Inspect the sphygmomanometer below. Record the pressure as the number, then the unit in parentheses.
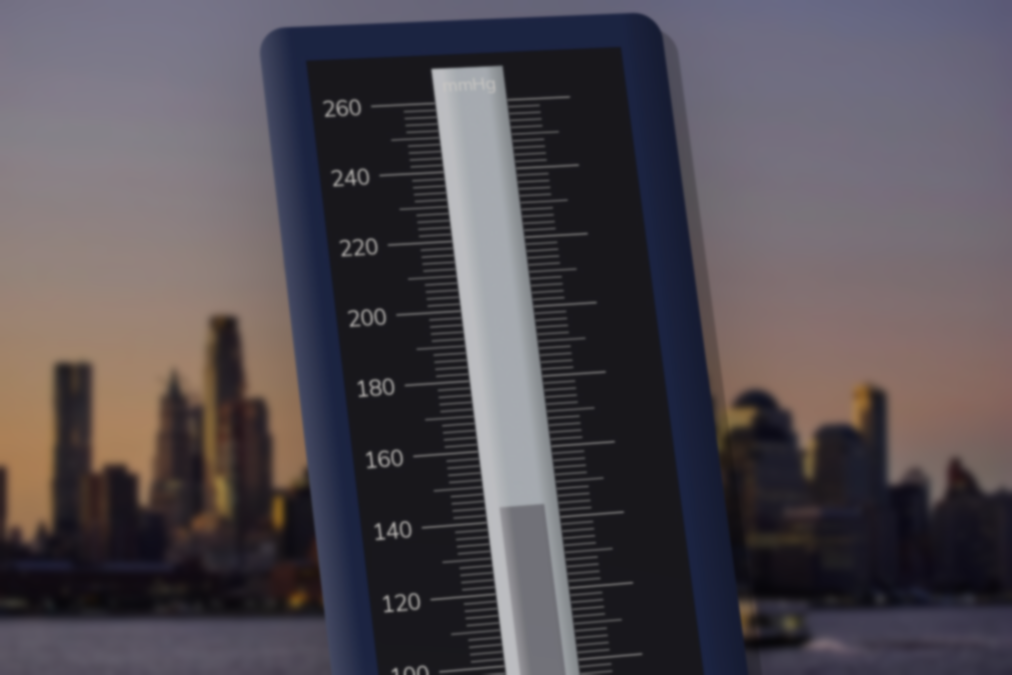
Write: 144 (mmHg)
